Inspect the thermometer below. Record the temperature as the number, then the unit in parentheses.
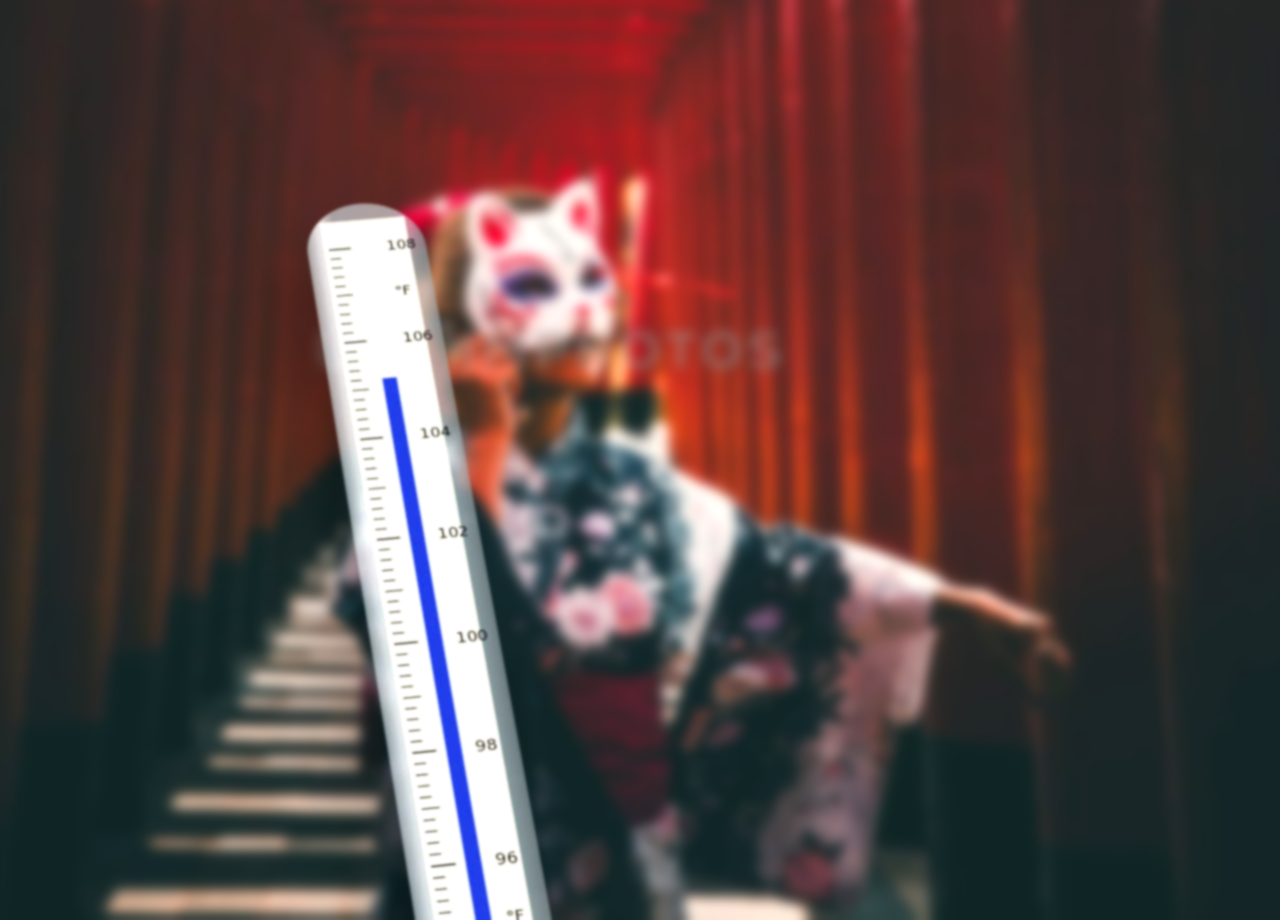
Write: 105.2 (°F)
